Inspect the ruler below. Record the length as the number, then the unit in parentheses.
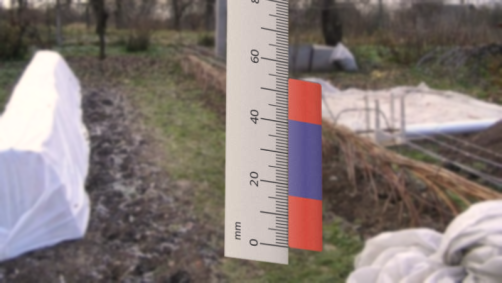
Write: 55 (mm)
